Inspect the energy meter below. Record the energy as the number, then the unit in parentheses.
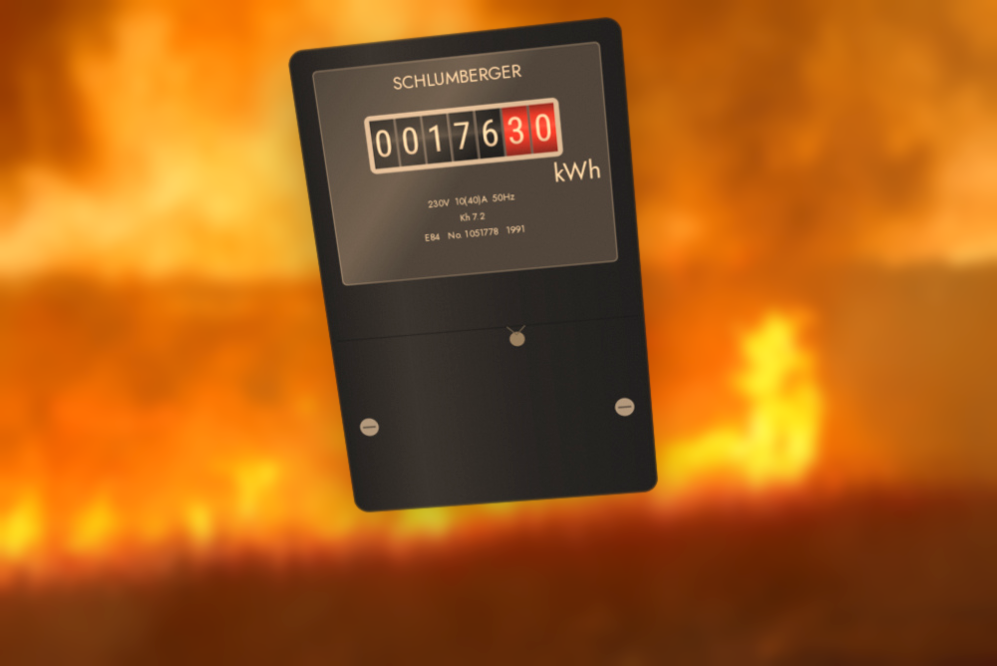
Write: 176.30 (kWh)
